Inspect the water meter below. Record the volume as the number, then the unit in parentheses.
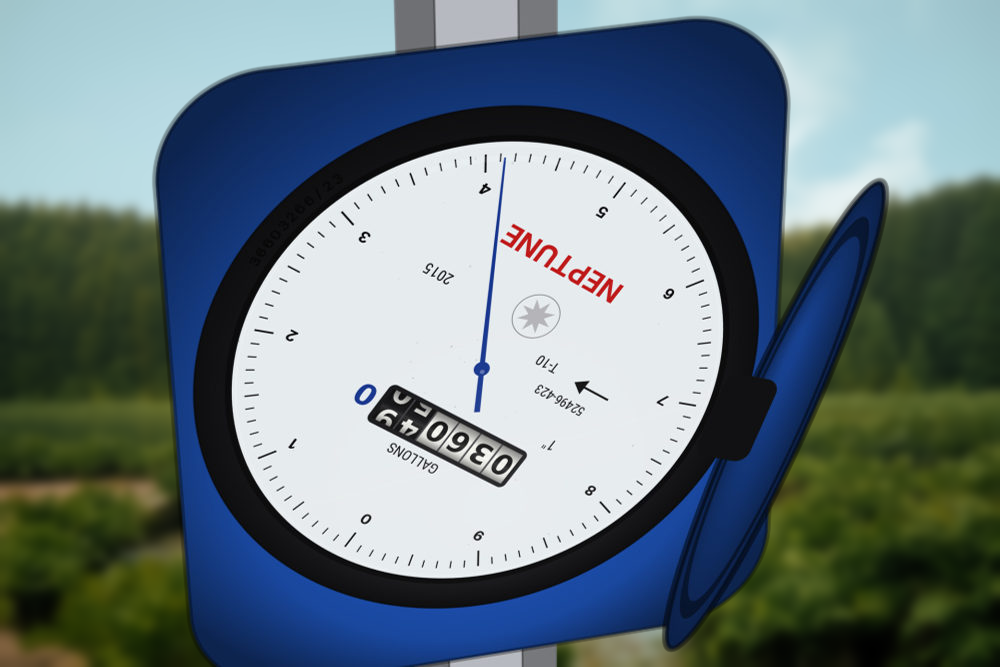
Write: 360494.1 (gal)
